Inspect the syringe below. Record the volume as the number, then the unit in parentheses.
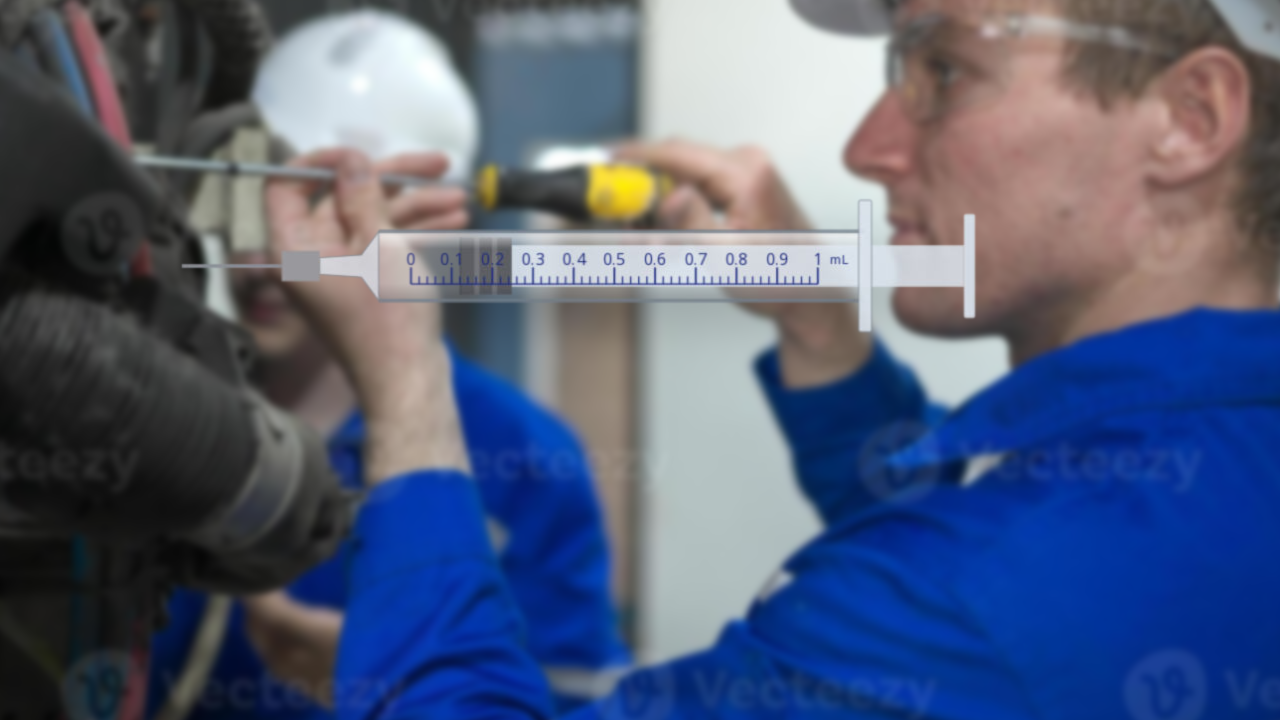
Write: 0.12 (mL)
